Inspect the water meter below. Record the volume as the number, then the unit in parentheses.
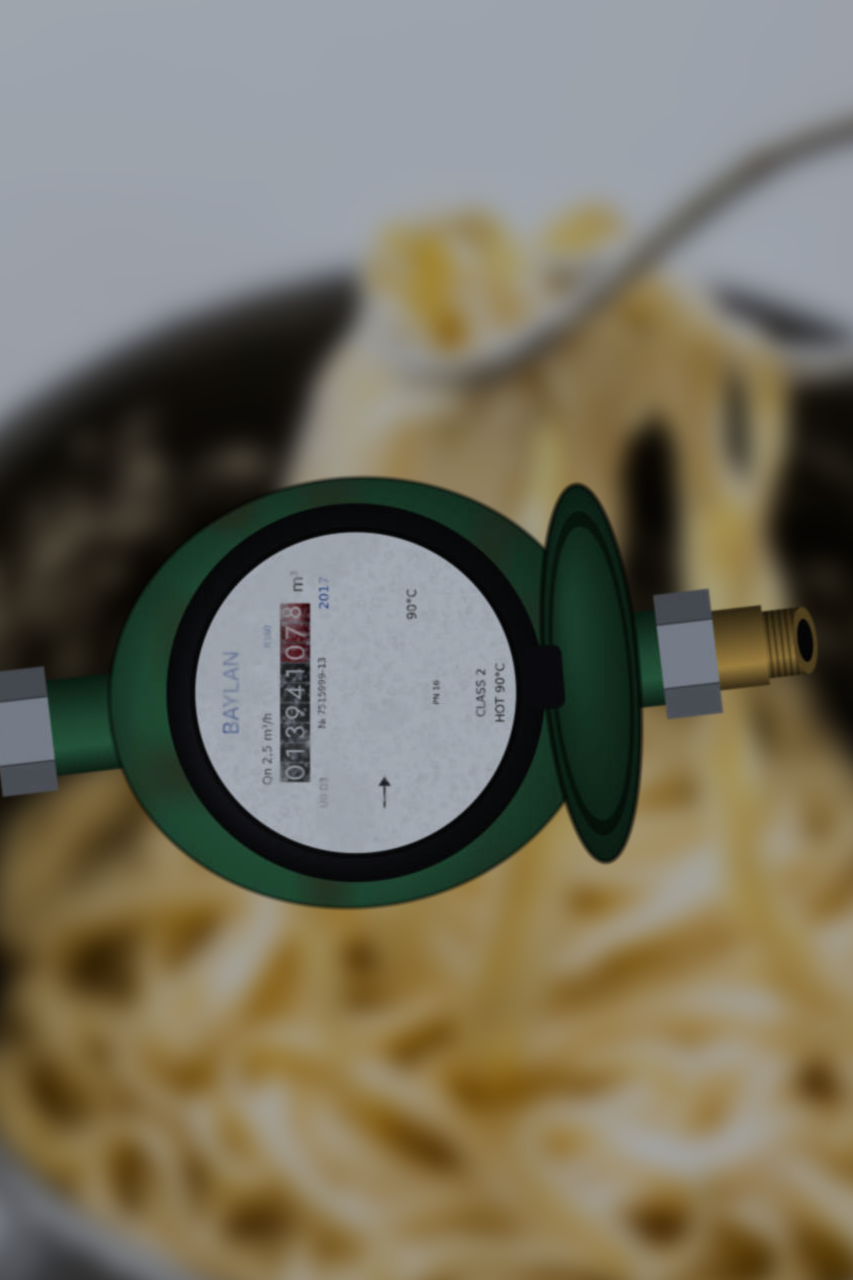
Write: 13941.078 (m³)
